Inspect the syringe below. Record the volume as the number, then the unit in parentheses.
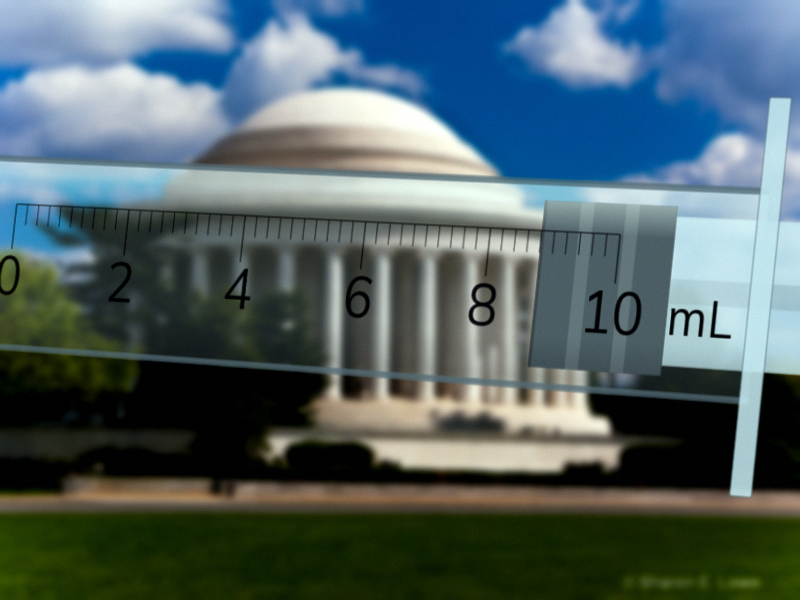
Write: 8.8 (mL)
